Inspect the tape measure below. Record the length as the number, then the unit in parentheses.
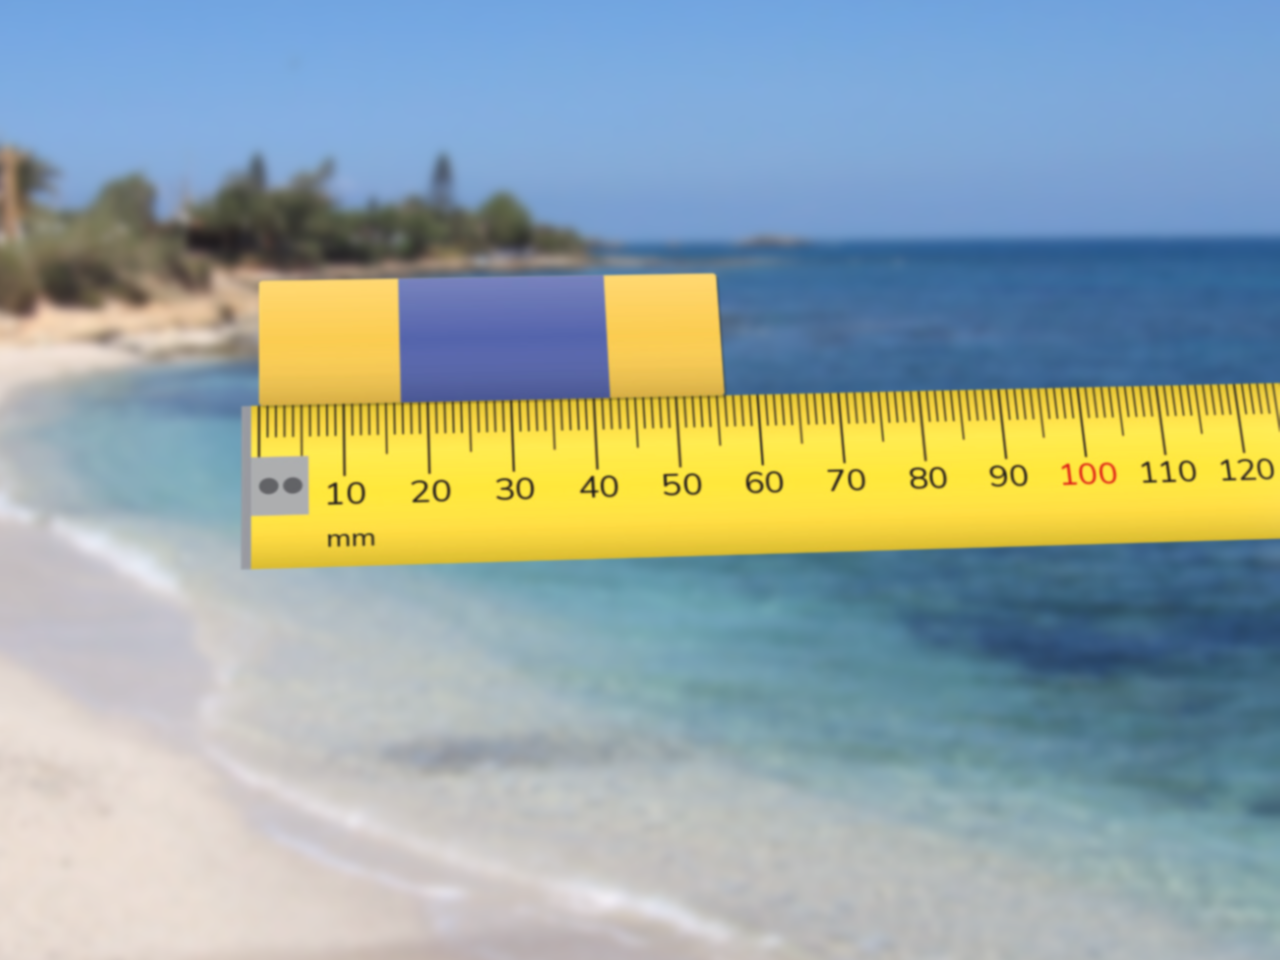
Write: 56 (mm)
